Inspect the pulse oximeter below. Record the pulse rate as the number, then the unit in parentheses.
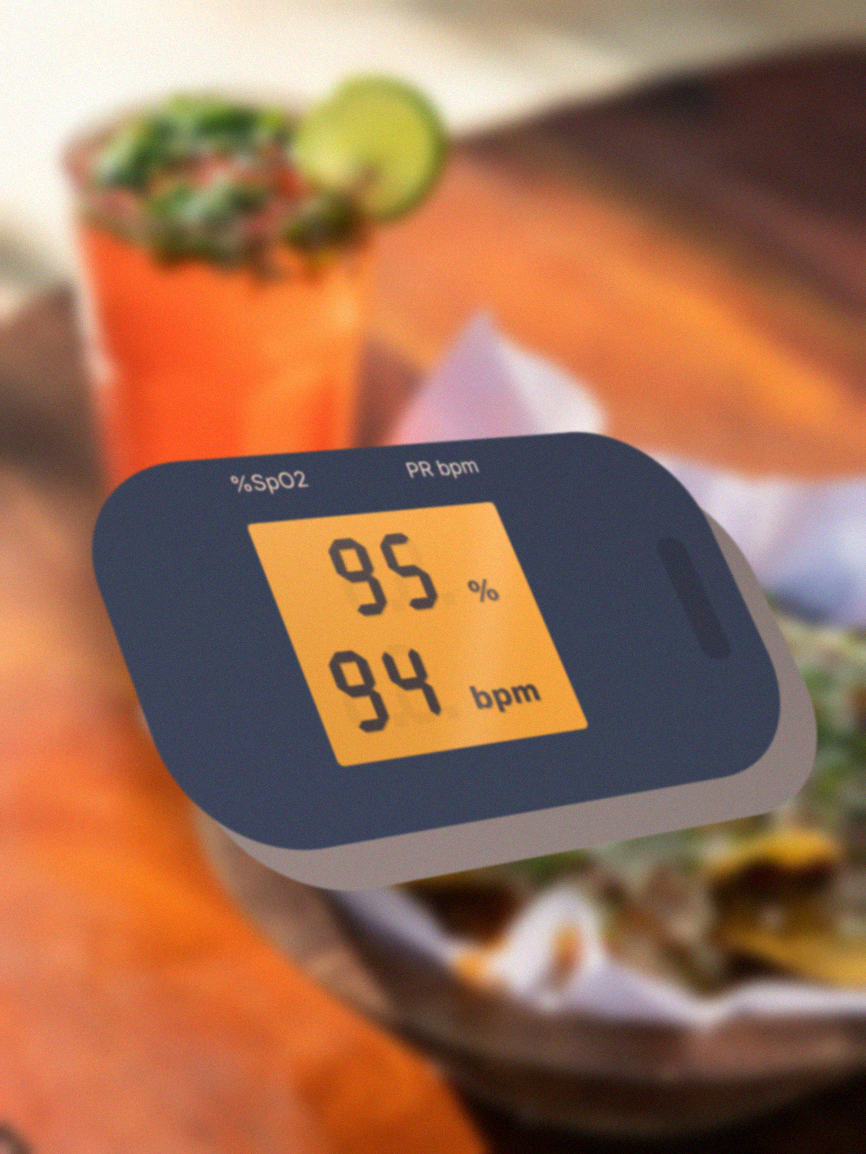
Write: 94 (bpm)
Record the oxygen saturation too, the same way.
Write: 95 (%)
